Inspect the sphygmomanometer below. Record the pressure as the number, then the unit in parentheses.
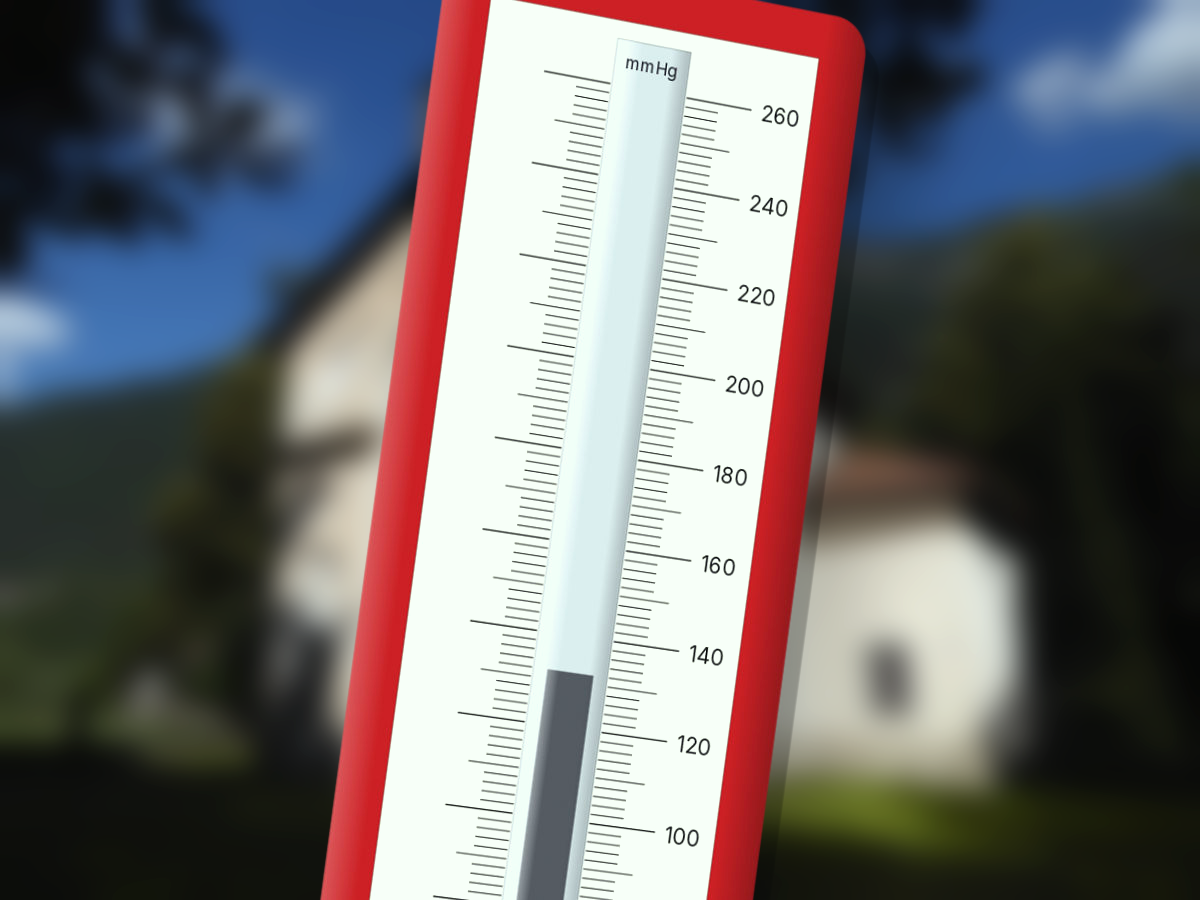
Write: 132 (mmHg)
